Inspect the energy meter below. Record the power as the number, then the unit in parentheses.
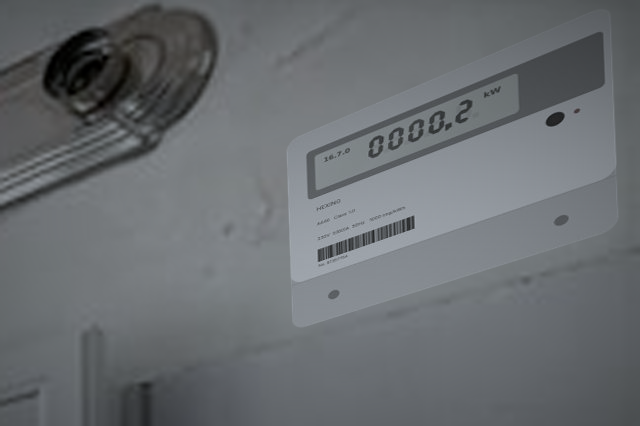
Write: 0.2 (kW)
